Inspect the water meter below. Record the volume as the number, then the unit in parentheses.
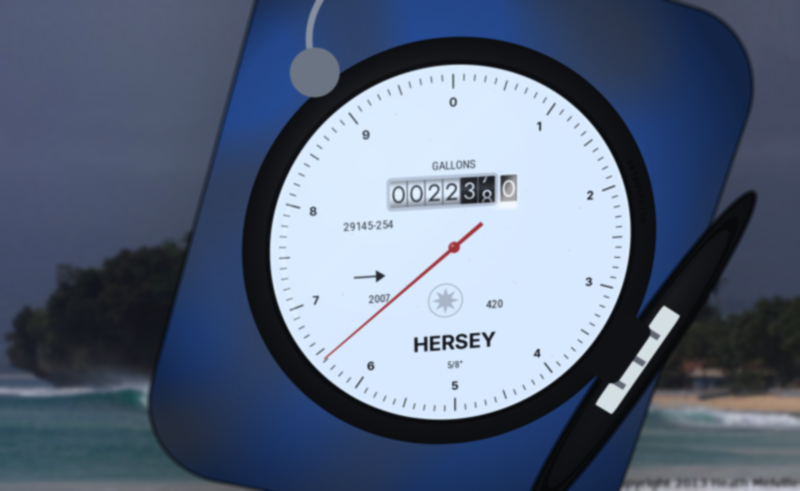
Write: 22376.4 (gal)
